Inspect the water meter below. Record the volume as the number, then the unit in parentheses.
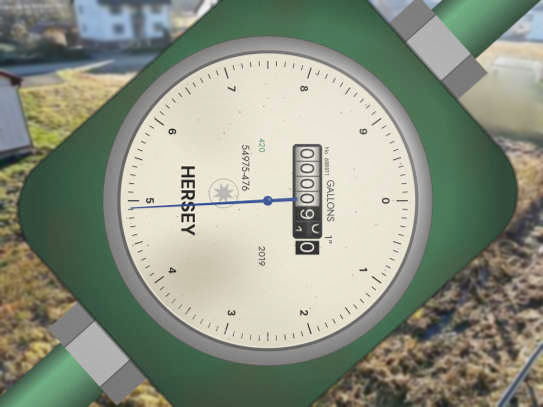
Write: 904.9 (gal)
